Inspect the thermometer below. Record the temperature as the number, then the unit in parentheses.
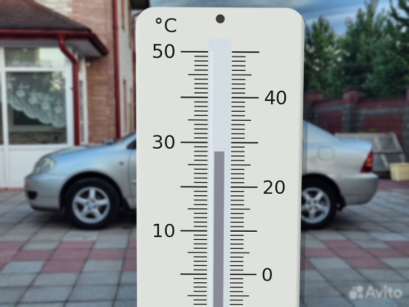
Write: 28 (°C)
